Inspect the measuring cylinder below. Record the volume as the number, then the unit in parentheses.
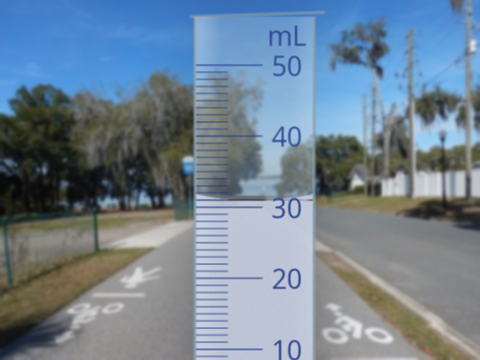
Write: 31 (mL)
